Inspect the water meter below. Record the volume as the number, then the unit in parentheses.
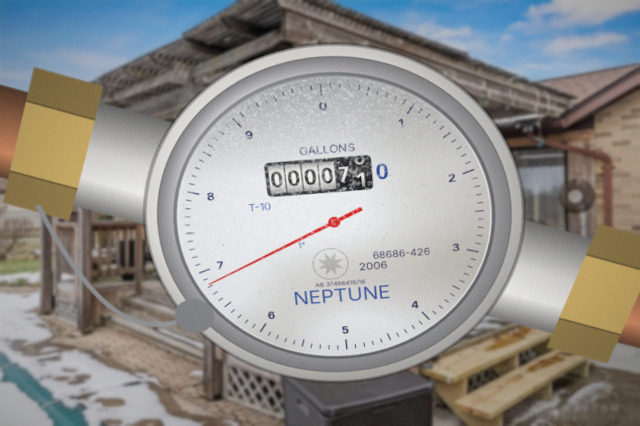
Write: 706.8 (gal)
